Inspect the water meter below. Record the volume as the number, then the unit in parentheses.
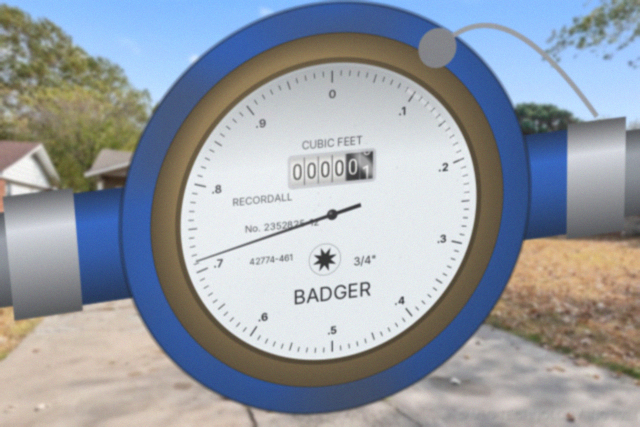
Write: 0.71 (ft³)
